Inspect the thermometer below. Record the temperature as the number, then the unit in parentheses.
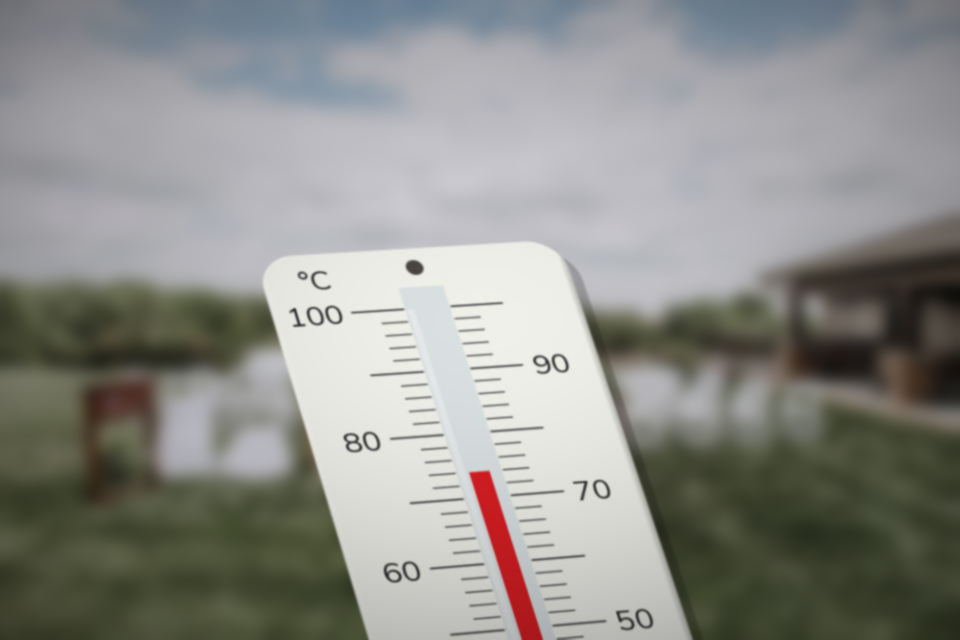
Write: 74 (°C)
